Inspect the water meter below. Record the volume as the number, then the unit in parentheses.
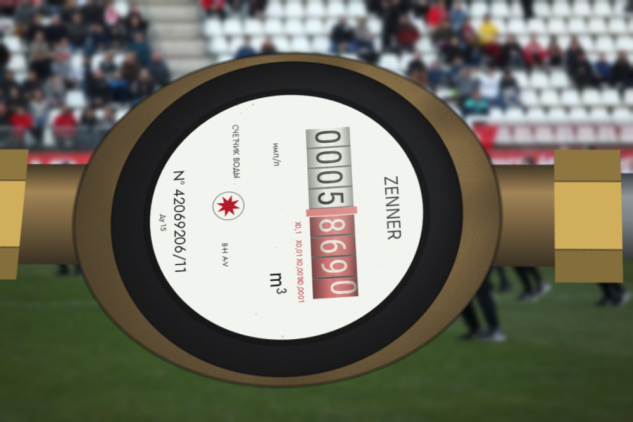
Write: 5.8690 (m³)
